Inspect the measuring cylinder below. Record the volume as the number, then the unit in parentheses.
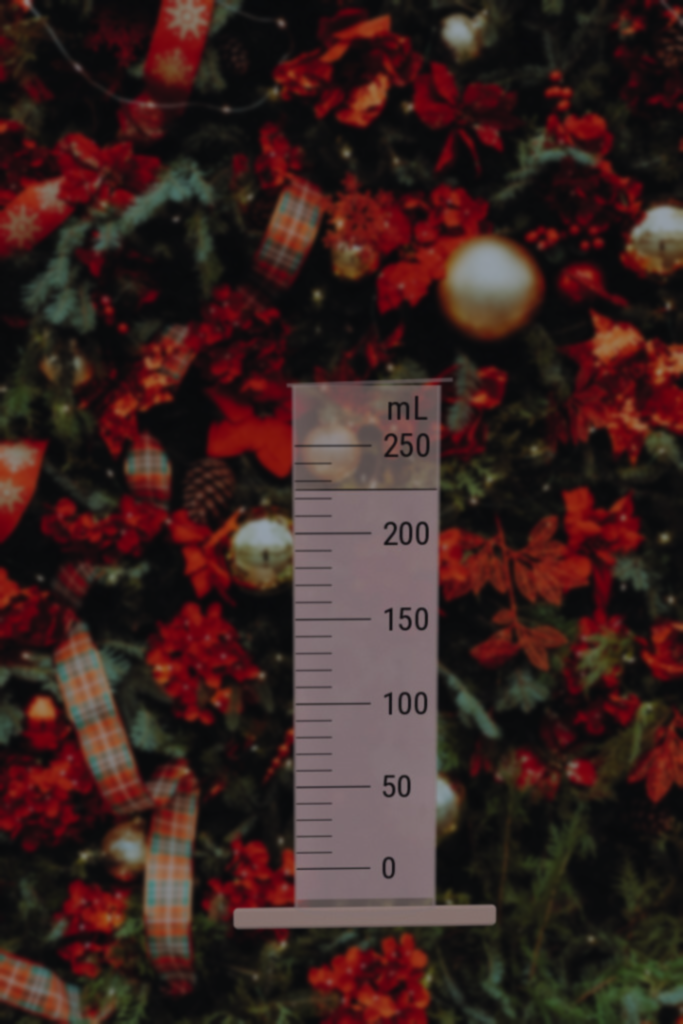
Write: 225 (mL)
